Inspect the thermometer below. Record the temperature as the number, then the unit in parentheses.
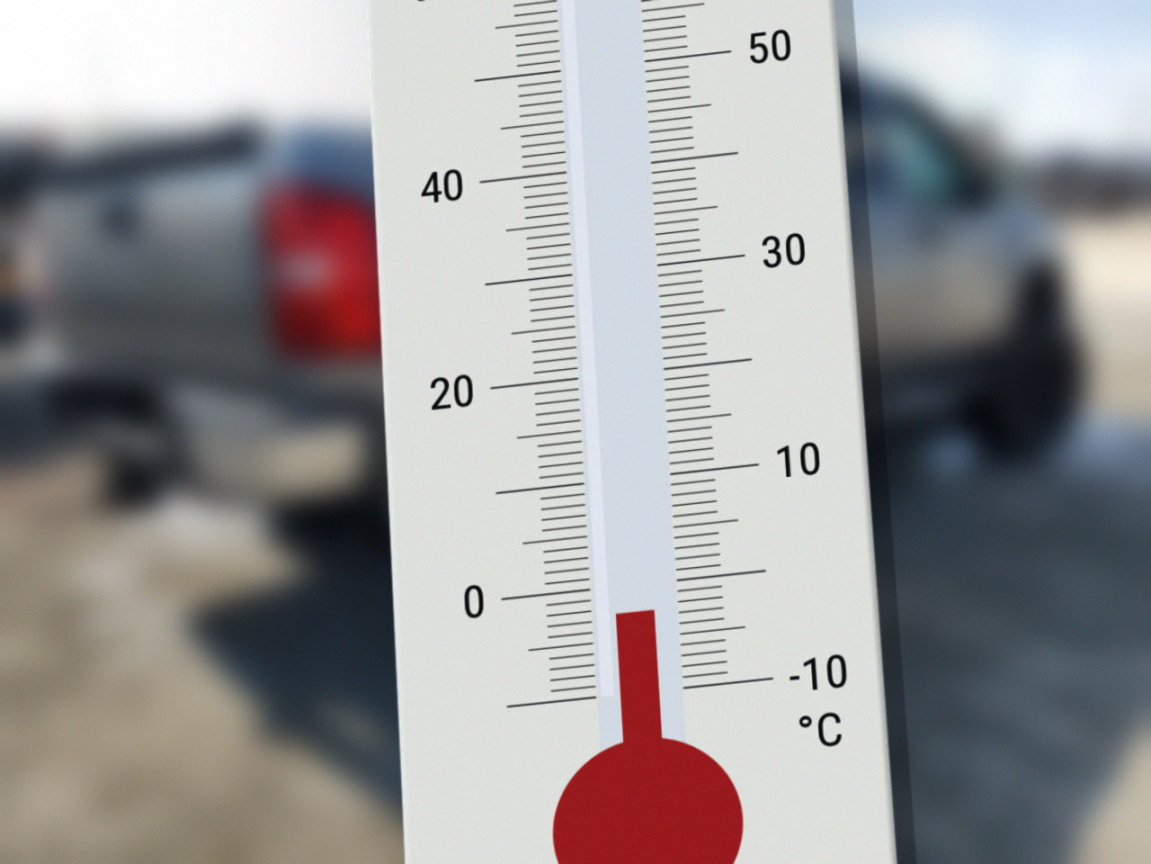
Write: -2.5 (°C)
